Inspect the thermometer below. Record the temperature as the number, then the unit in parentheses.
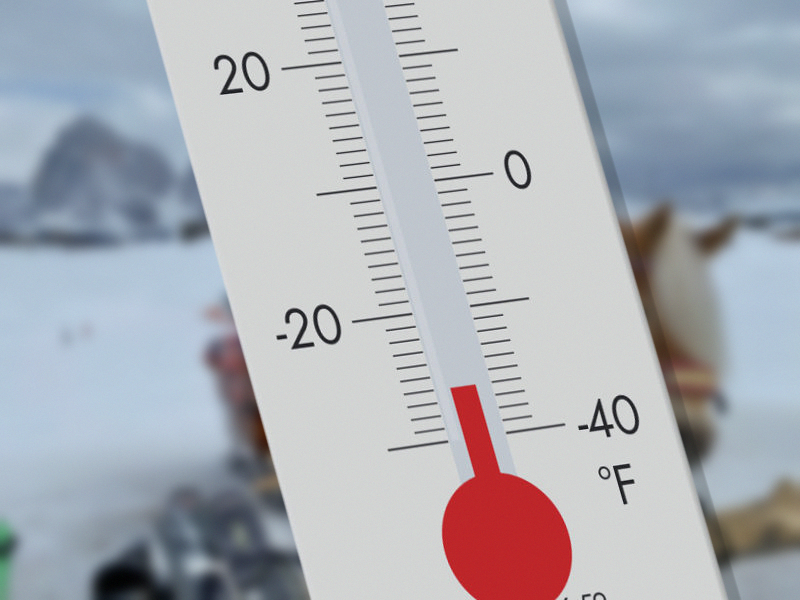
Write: -32 (°F)
